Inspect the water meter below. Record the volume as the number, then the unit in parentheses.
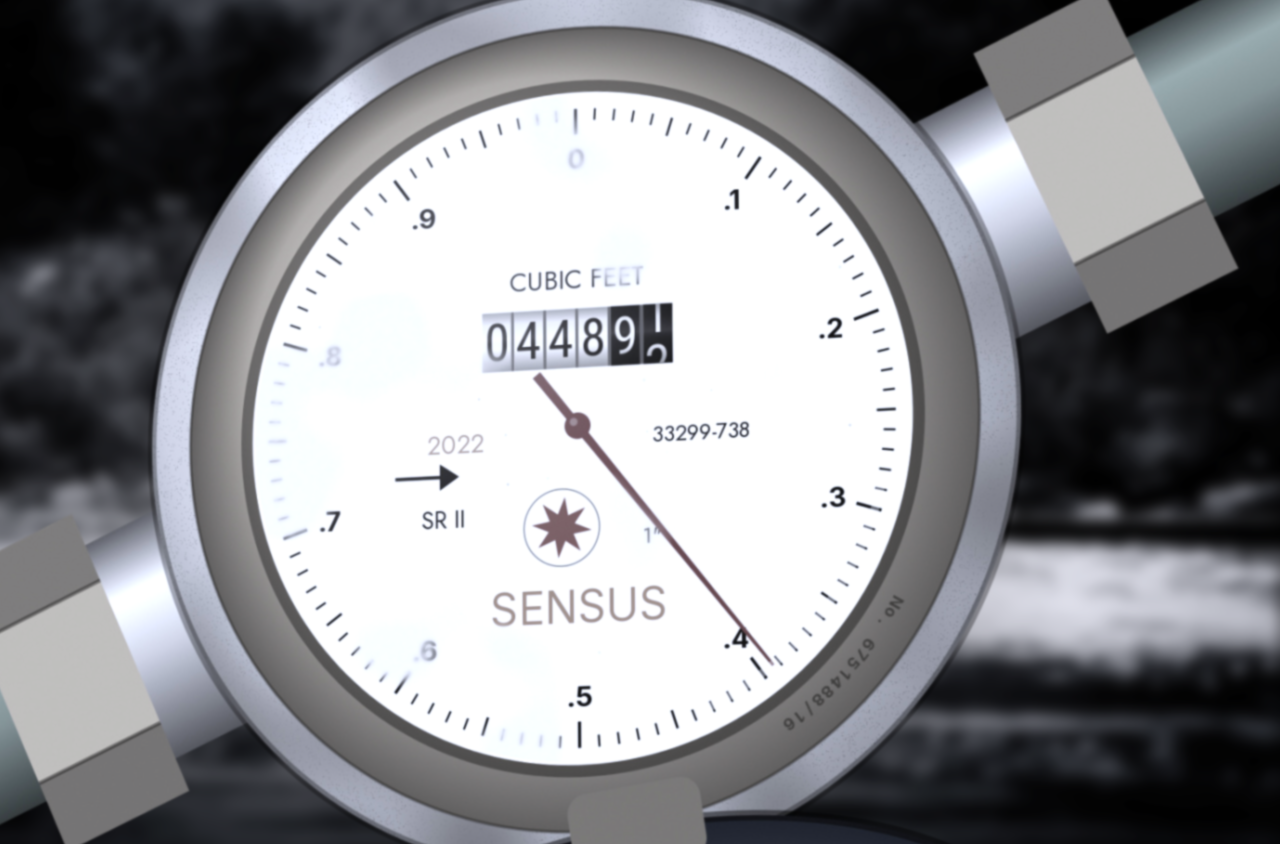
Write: 44891.39 (ft³)
